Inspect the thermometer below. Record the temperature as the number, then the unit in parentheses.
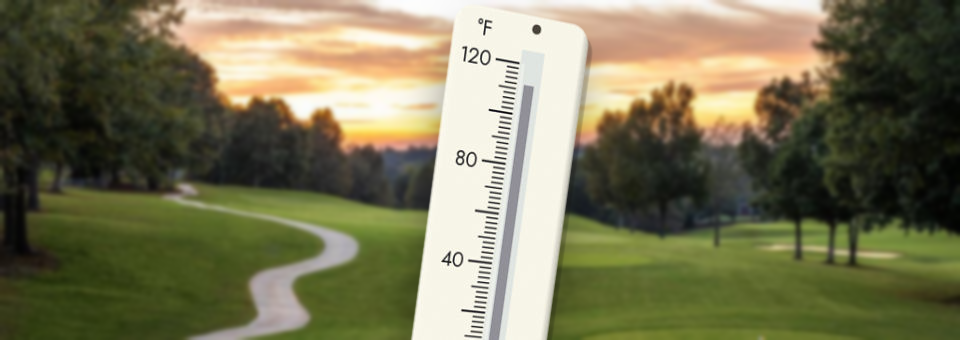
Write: 112 (°F)
